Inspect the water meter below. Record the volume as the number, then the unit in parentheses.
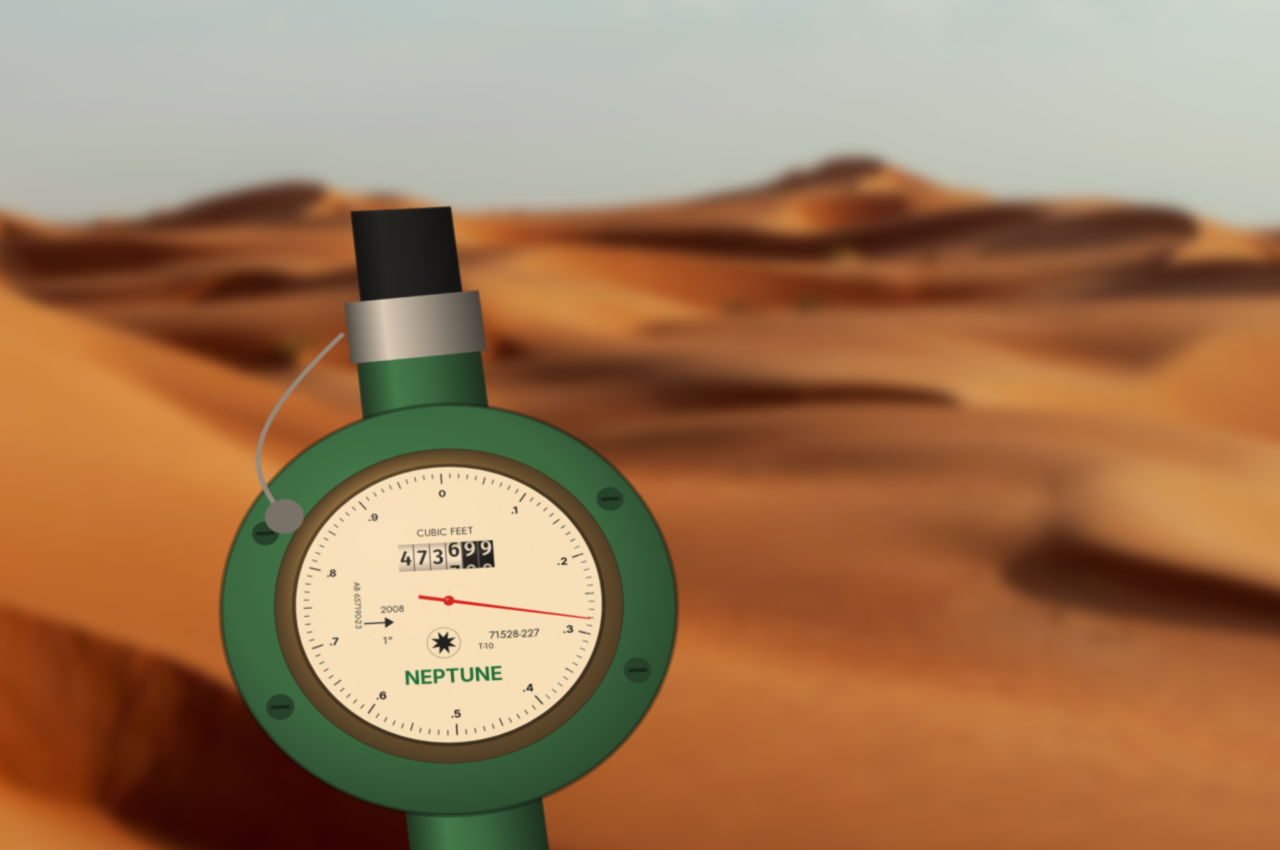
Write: 473699.28 (ft³)
